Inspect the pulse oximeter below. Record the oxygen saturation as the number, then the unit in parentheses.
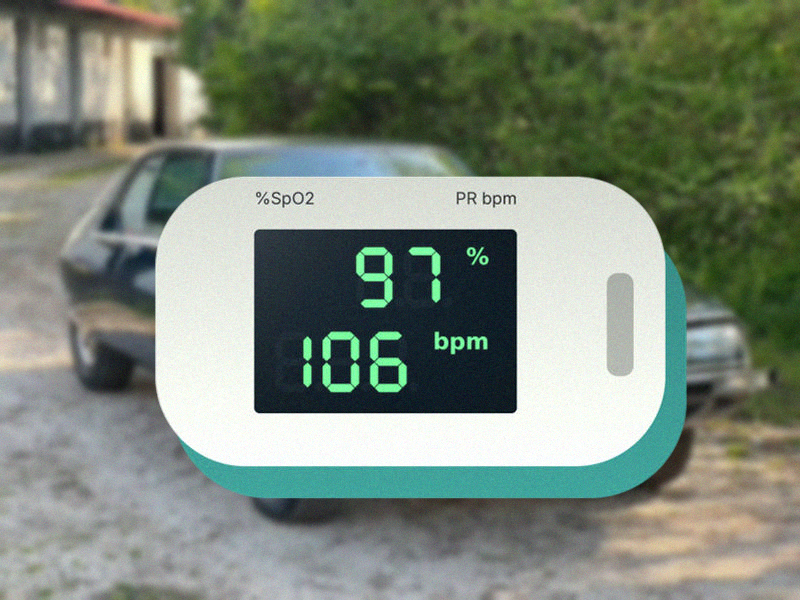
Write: 97 (%)
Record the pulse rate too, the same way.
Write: 106 (bpm)
